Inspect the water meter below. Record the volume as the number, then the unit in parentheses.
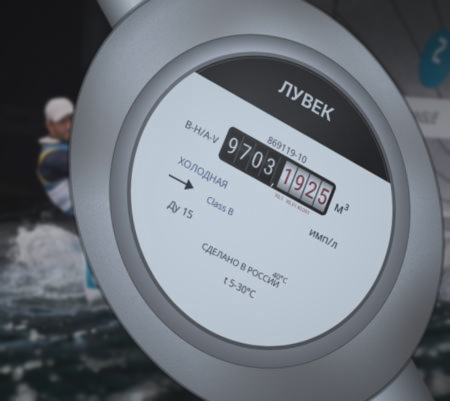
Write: 9703.1925 (m³)
